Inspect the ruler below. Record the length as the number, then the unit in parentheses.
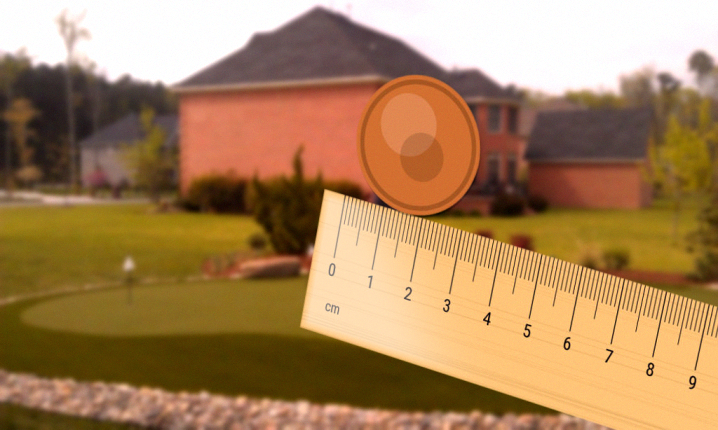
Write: 3.1 (cm)
